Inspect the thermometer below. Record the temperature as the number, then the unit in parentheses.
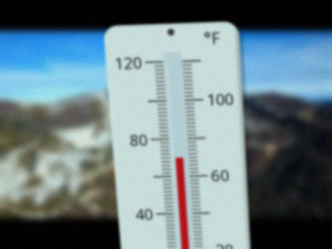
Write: 70 (°F)
